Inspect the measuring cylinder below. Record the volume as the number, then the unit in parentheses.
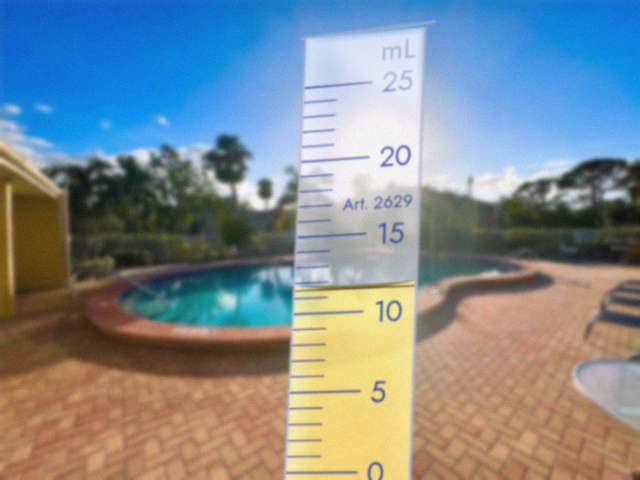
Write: 11.5 (mL)
